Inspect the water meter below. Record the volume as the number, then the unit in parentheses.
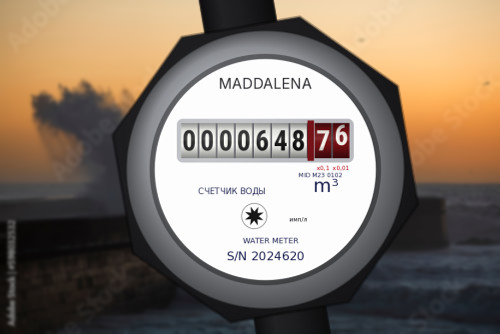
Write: 648.76 (m³)
